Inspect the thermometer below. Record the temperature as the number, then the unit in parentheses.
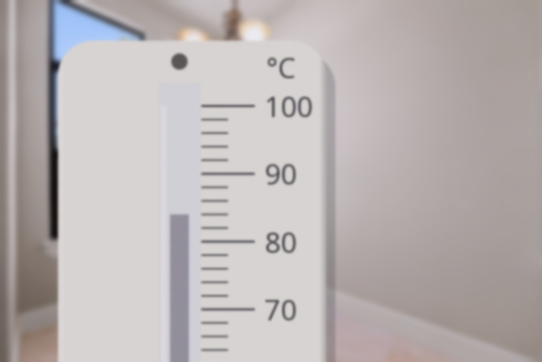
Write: 84 (°C)
